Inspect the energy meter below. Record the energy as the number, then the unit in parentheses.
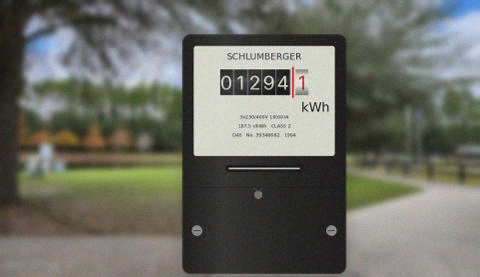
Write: 1294.1 (kWh)
